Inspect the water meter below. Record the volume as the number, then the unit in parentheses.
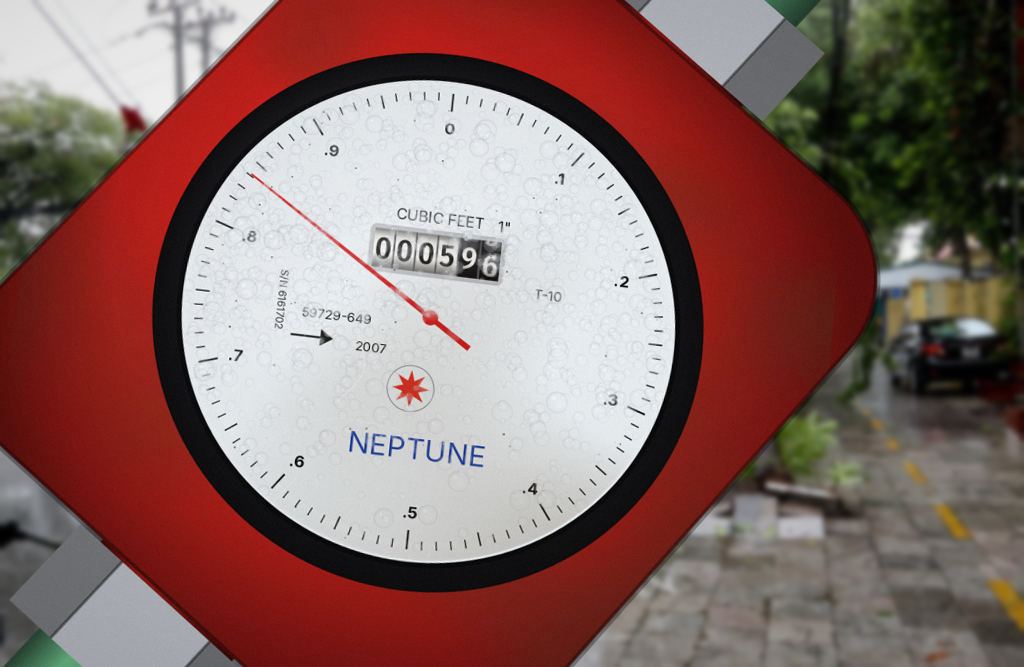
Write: 595.84 (ft³)
